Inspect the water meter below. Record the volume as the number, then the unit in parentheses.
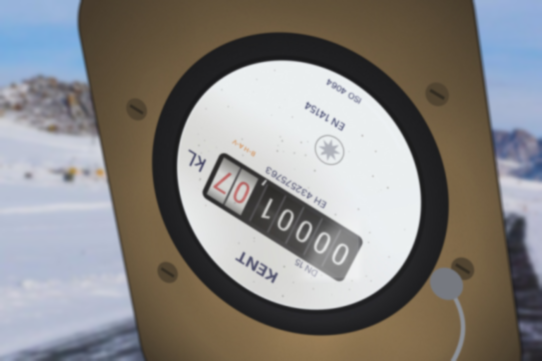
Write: 1.07 (kL)
